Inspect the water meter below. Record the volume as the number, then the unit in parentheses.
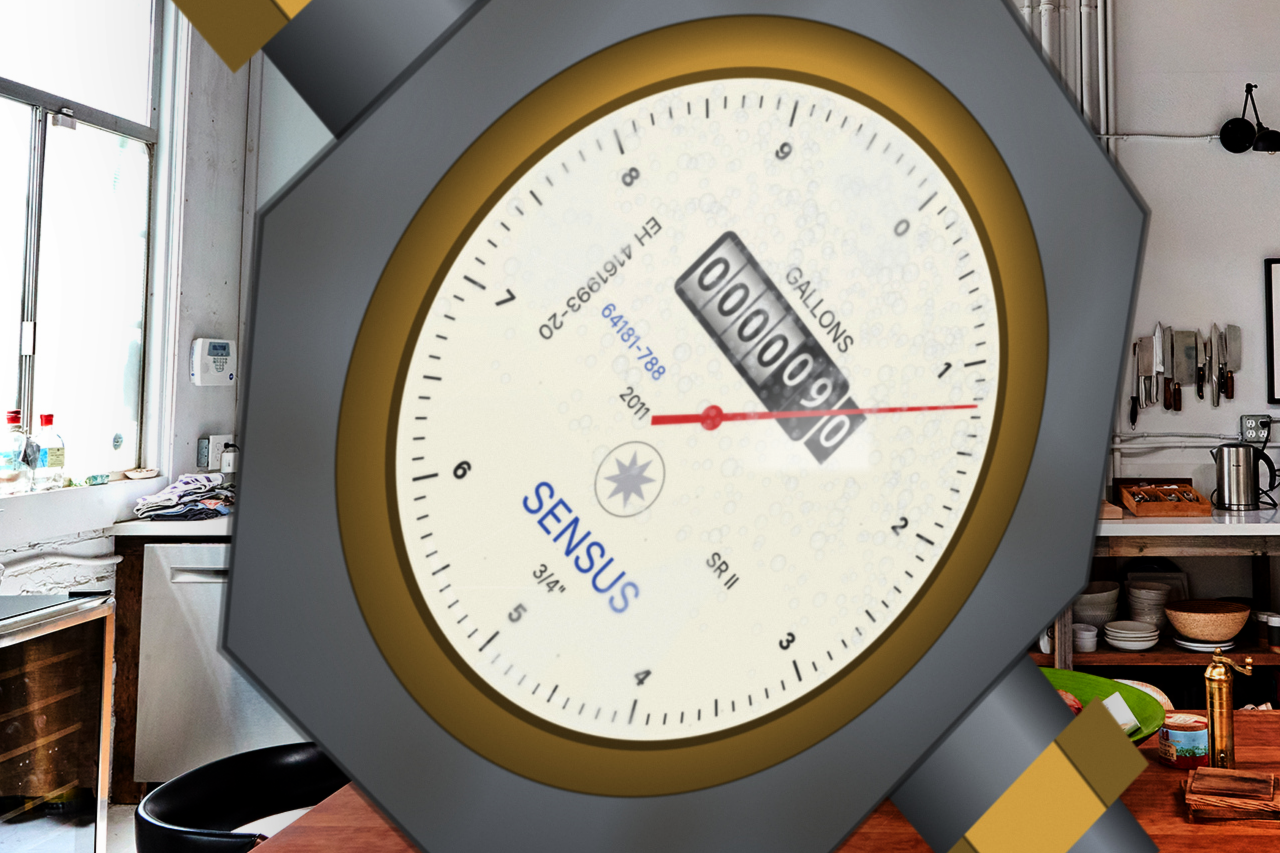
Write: 91.2 (gal)
